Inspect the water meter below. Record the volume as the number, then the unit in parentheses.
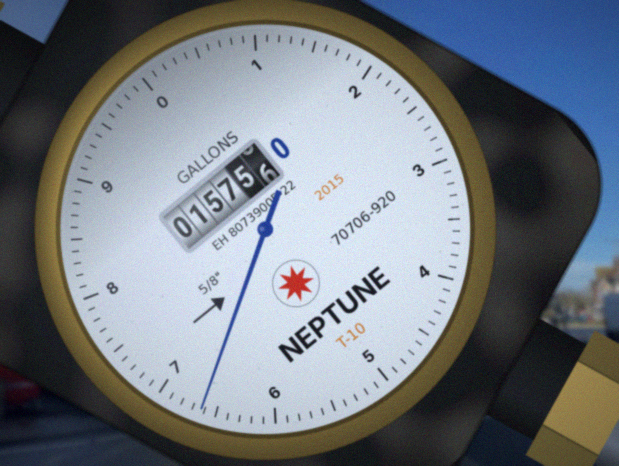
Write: 157556.6 (gal)
